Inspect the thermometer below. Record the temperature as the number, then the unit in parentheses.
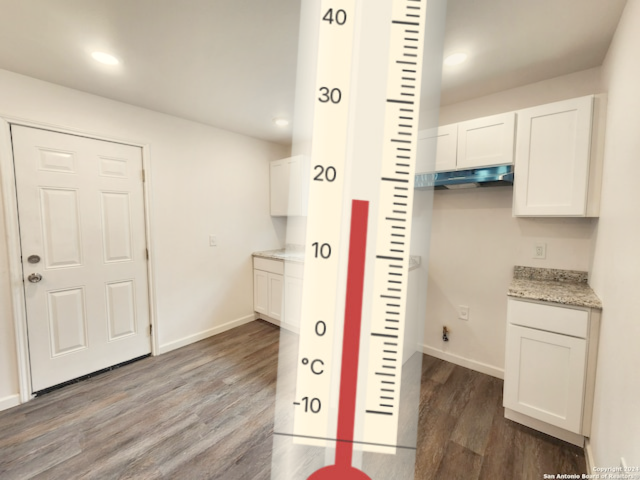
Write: 17 (°C)
